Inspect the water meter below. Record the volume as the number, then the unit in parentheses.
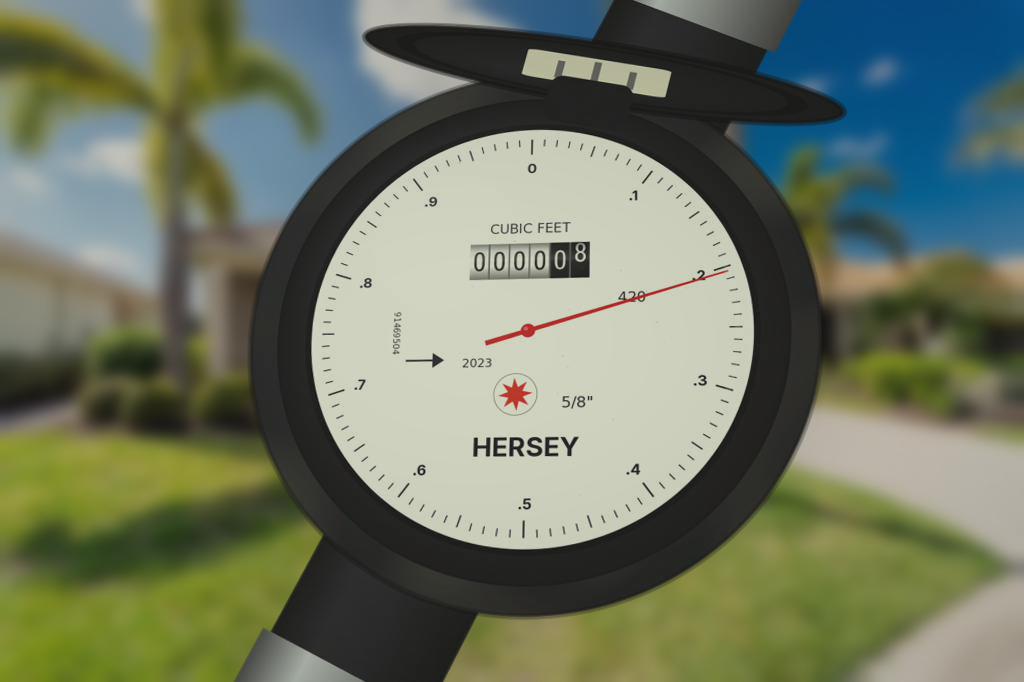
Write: 8.20 (ft³)
